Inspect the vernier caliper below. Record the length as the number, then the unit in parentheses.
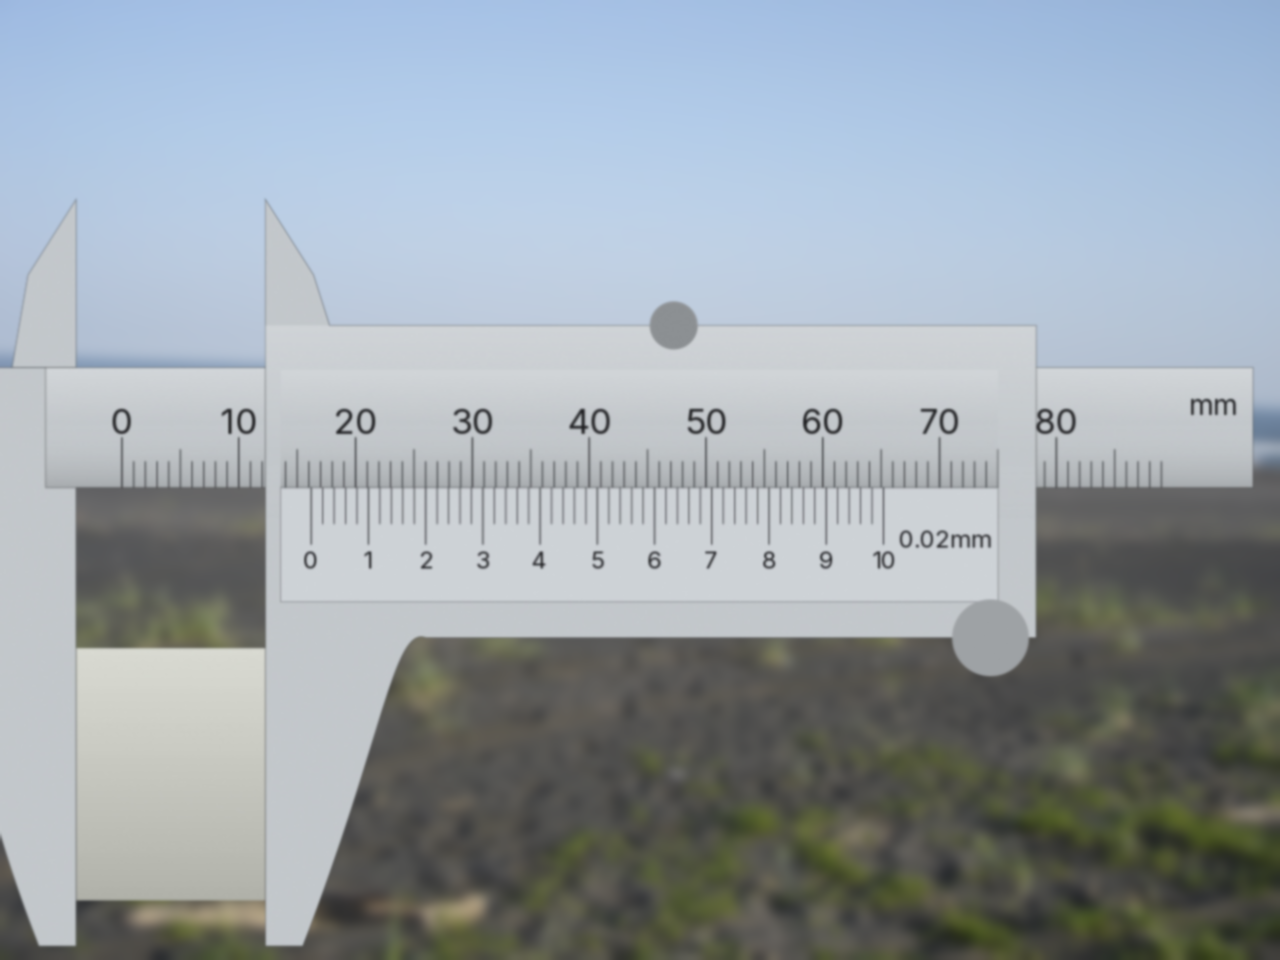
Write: 16.2 (mm)
